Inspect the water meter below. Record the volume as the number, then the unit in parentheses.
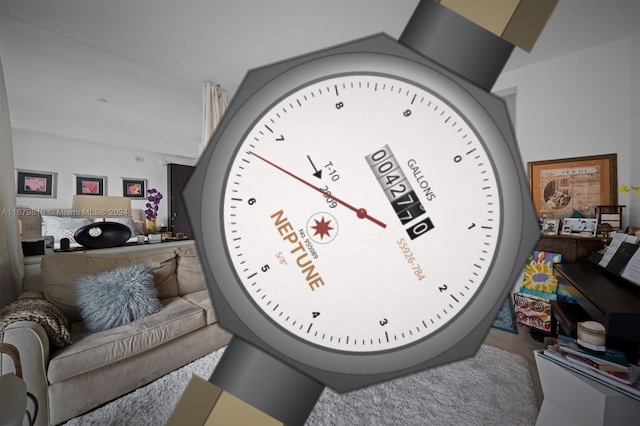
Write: 42766.6 (gal)
